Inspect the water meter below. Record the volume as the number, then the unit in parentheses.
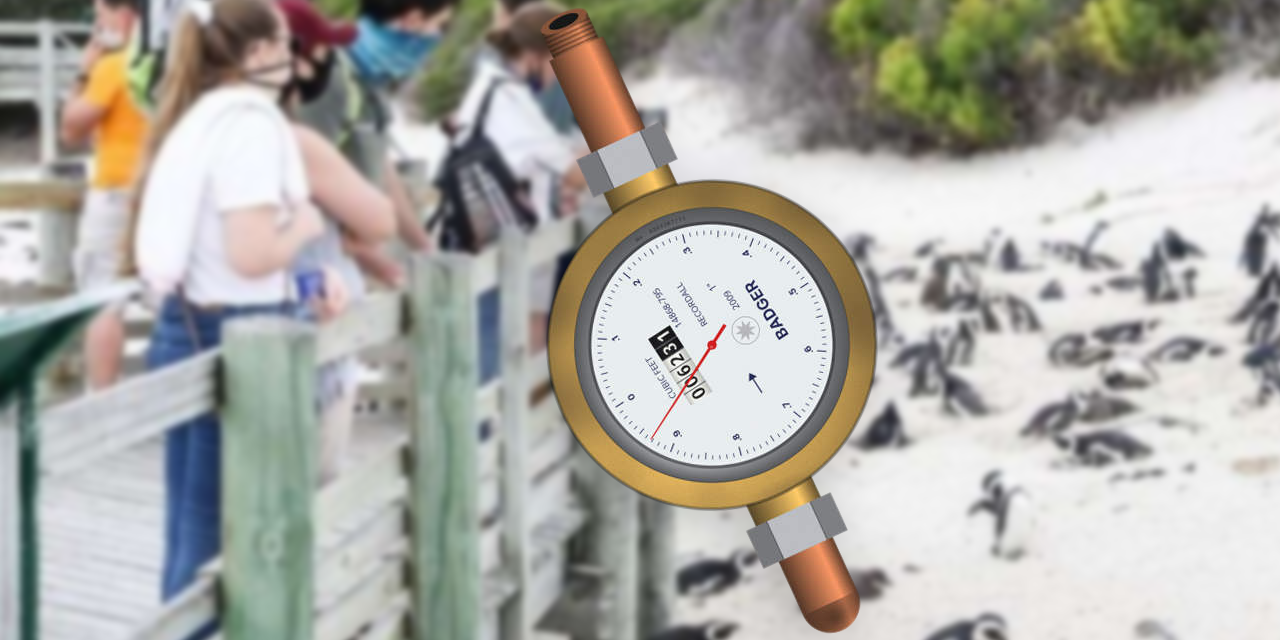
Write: 6230.93 (ft³)
